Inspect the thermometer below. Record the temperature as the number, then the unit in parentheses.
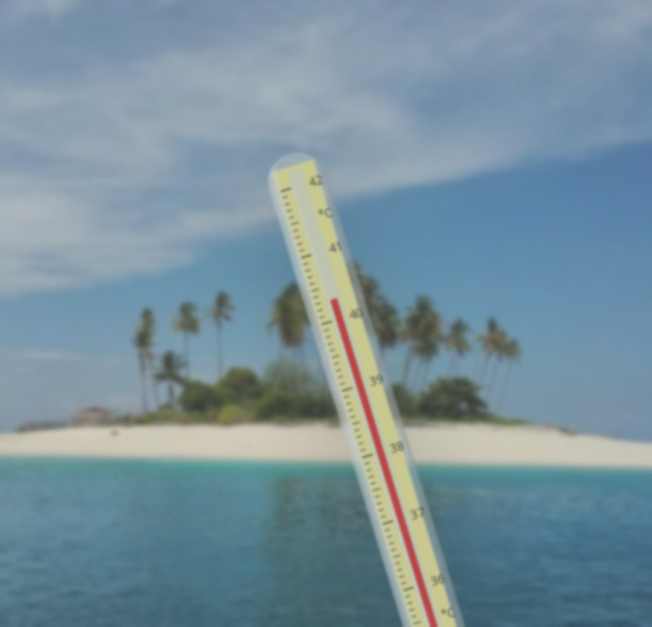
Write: 40.3 (°C)
